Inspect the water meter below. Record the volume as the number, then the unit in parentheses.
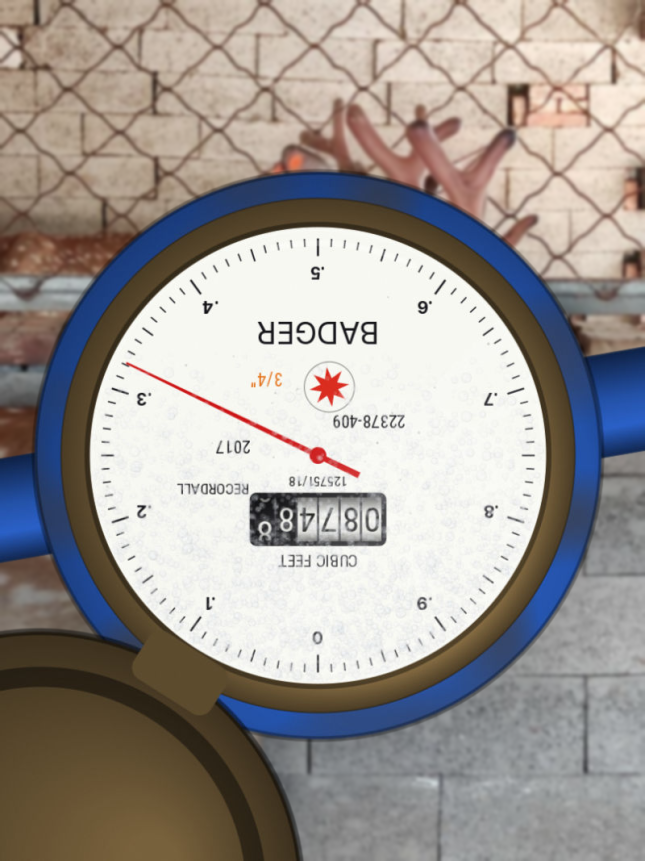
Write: 87488.32 (ft³)
